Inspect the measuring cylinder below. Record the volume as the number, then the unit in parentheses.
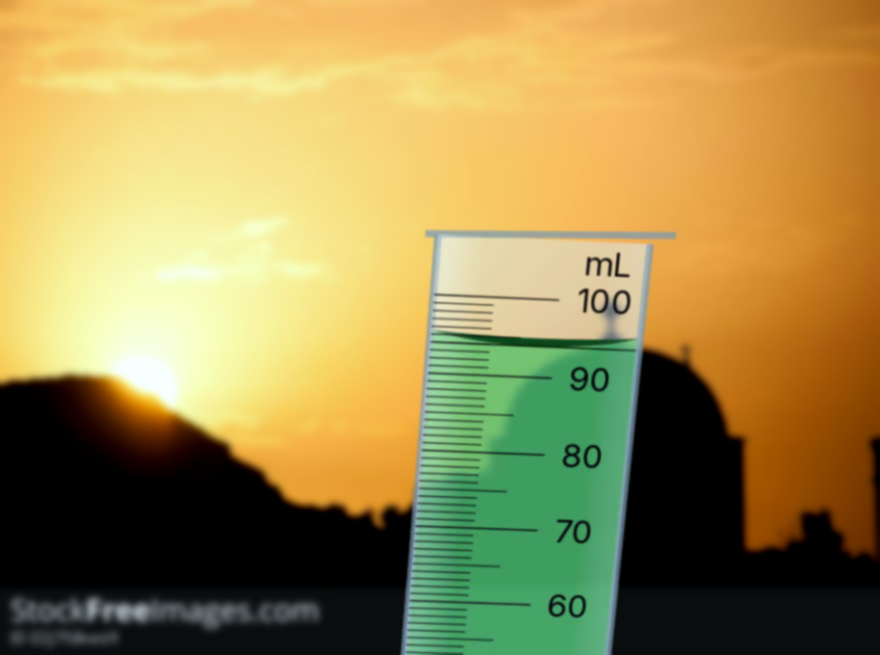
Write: 94 (mL)
